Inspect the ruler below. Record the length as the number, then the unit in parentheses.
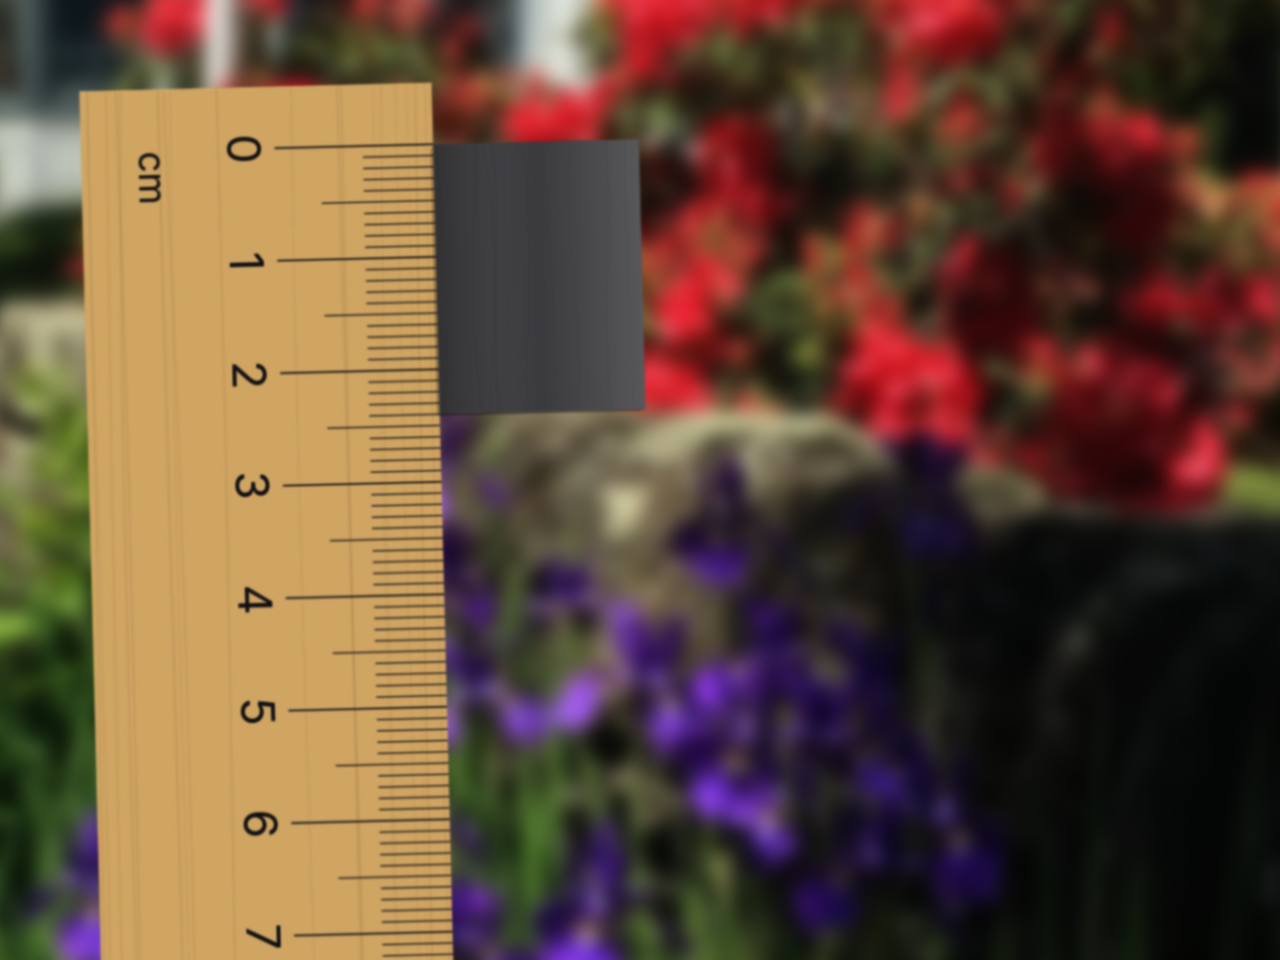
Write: 2.4 (cm)
